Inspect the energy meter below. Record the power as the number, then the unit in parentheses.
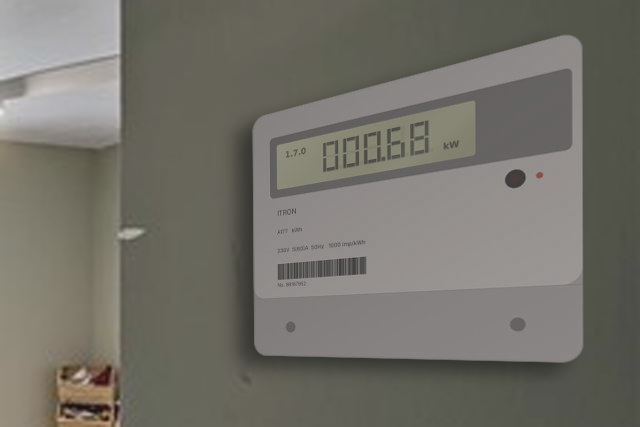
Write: 0.68 (kW)
